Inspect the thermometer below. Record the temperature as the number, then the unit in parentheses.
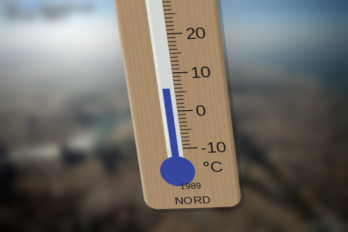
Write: 6 (°C)
